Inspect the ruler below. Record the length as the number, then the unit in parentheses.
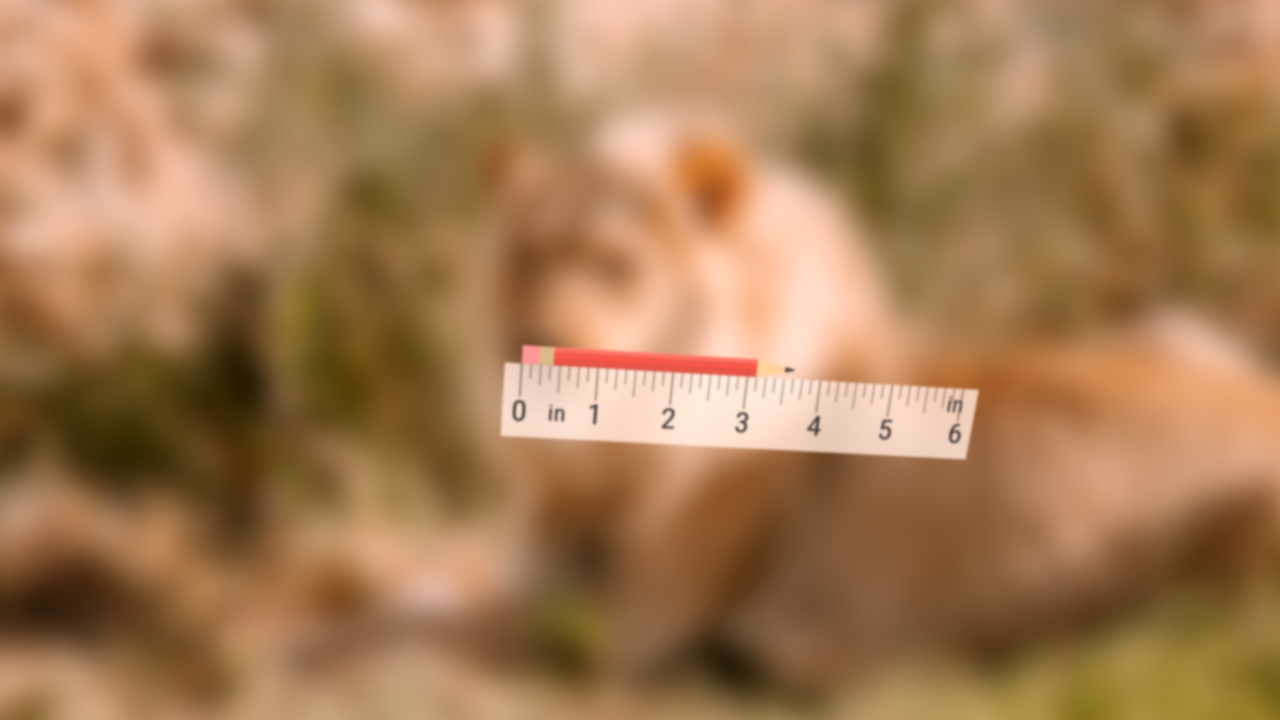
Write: 3.625 (in)
